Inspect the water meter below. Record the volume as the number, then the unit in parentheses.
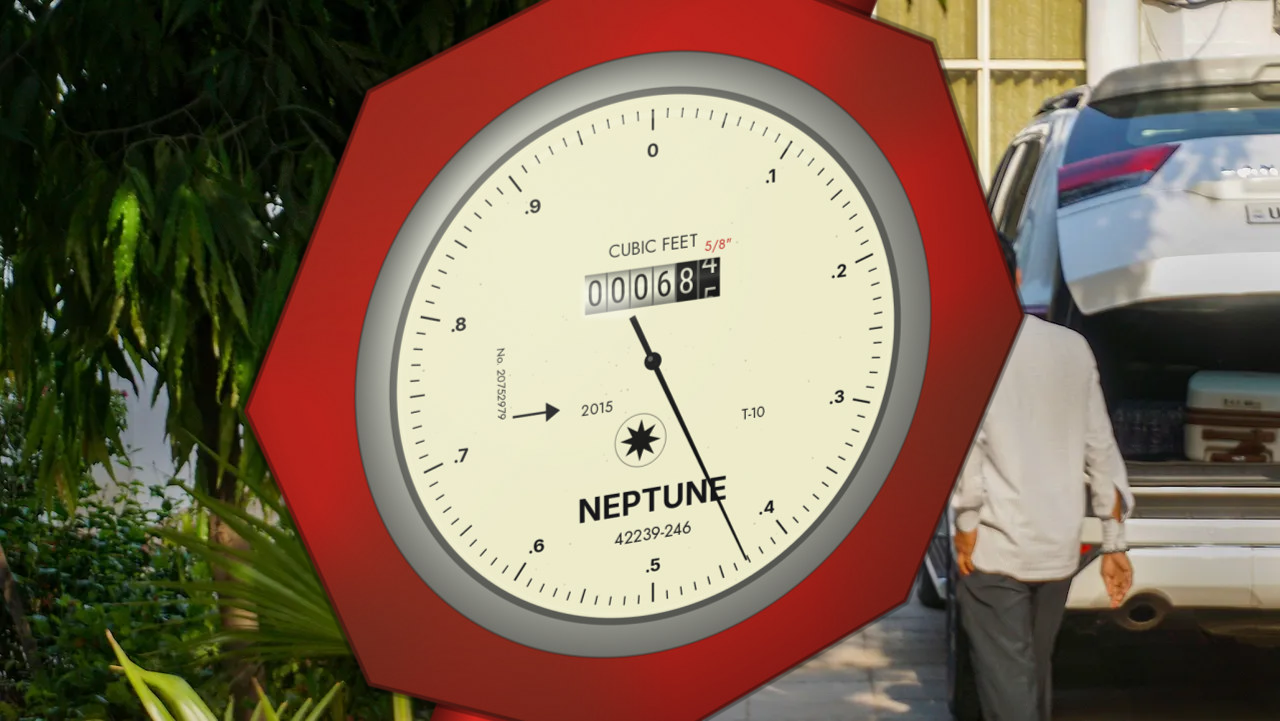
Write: 684.43 (ft³)
